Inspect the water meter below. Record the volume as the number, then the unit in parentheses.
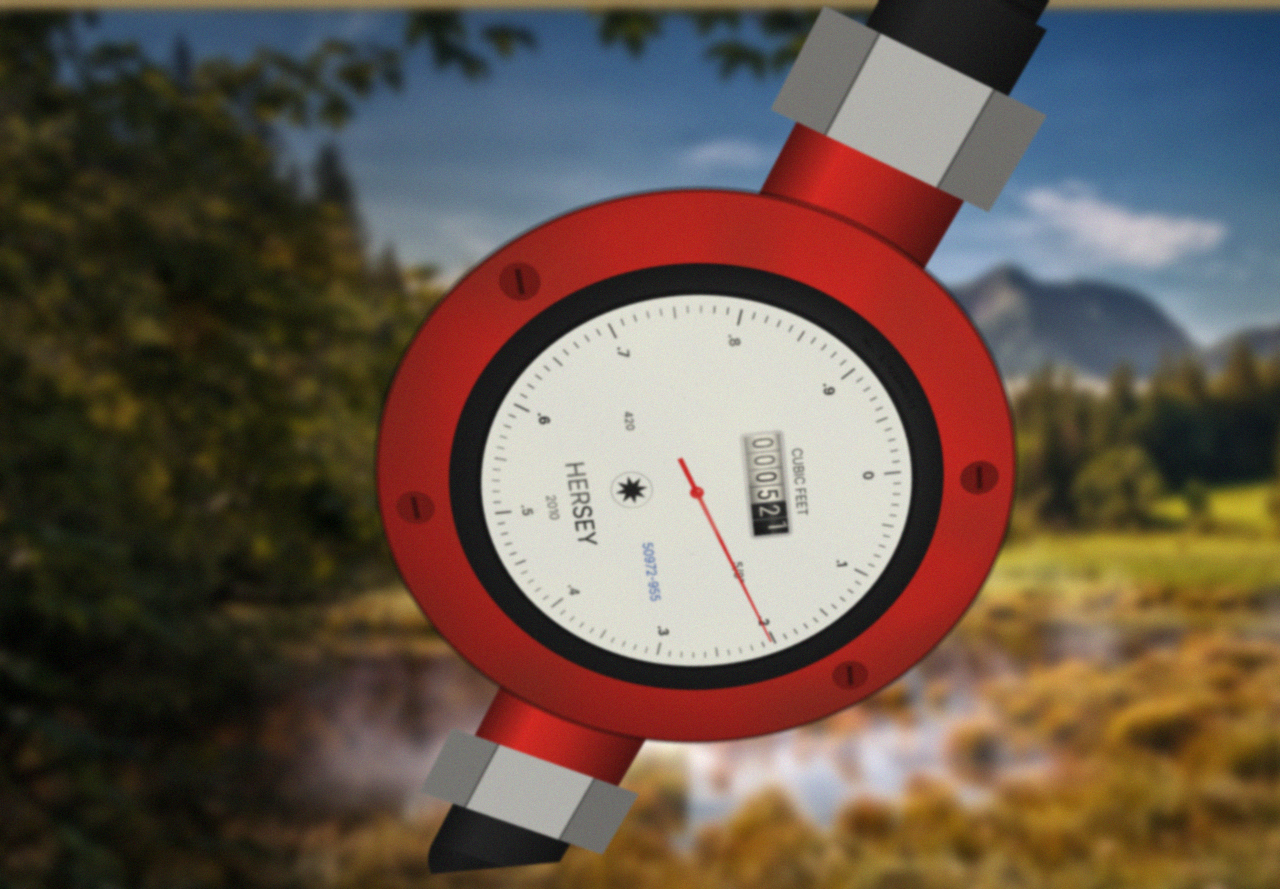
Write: 521.20 (ft³)
